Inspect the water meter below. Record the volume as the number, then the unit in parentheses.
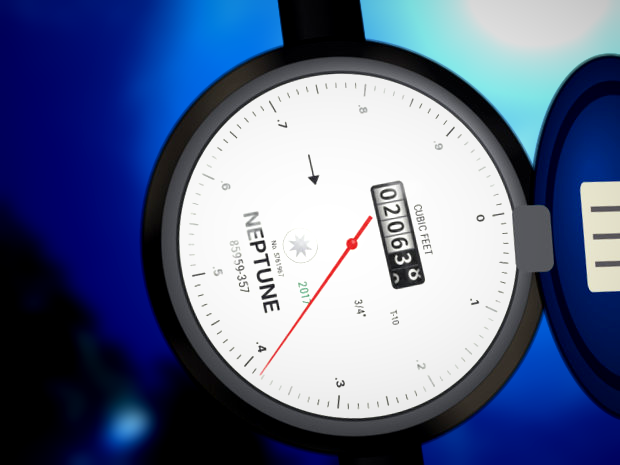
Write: 20638.38 (ft³)
